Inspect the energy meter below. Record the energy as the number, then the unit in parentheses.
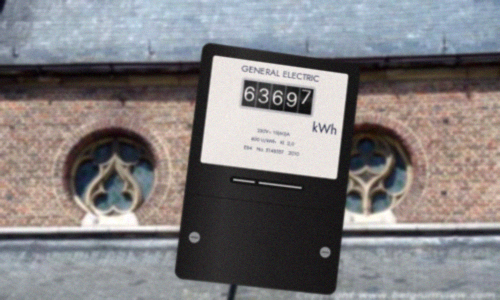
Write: 63697 (kWh)
